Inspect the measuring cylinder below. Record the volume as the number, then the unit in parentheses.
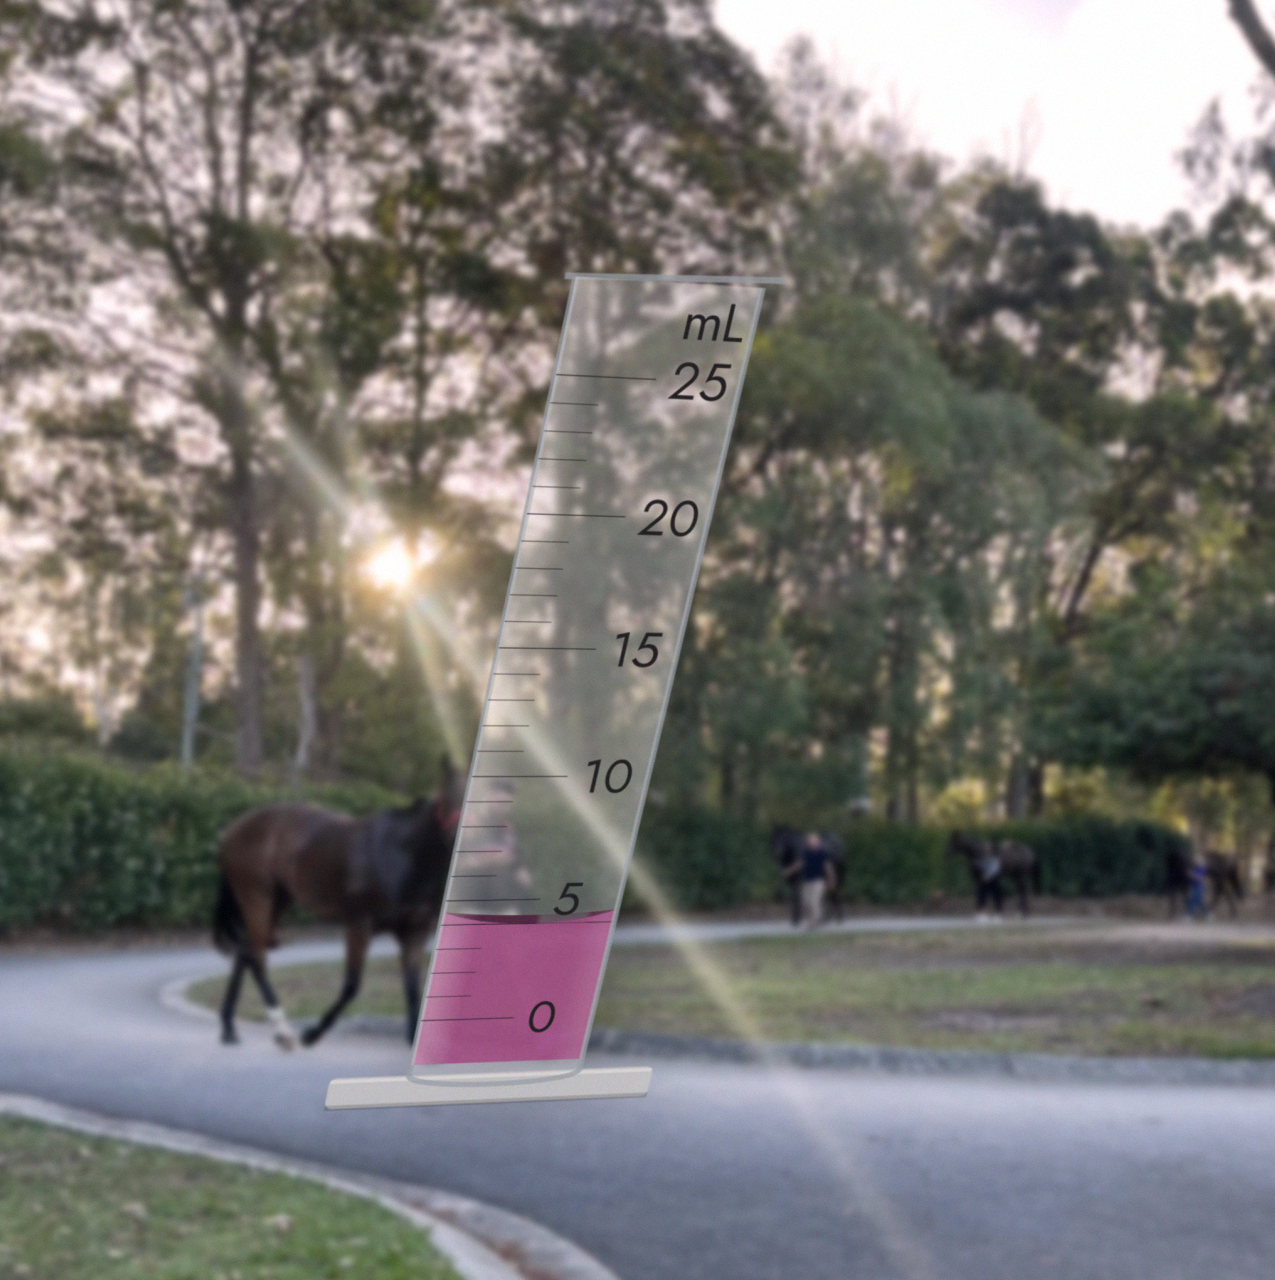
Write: 4 (mL)
